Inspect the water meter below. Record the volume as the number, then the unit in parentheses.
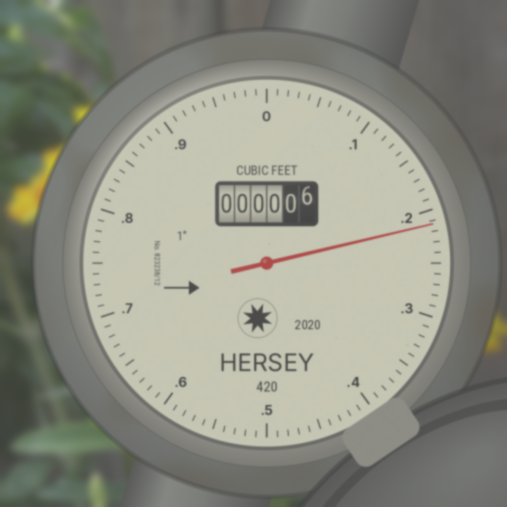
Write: 6.21 (ft³)
